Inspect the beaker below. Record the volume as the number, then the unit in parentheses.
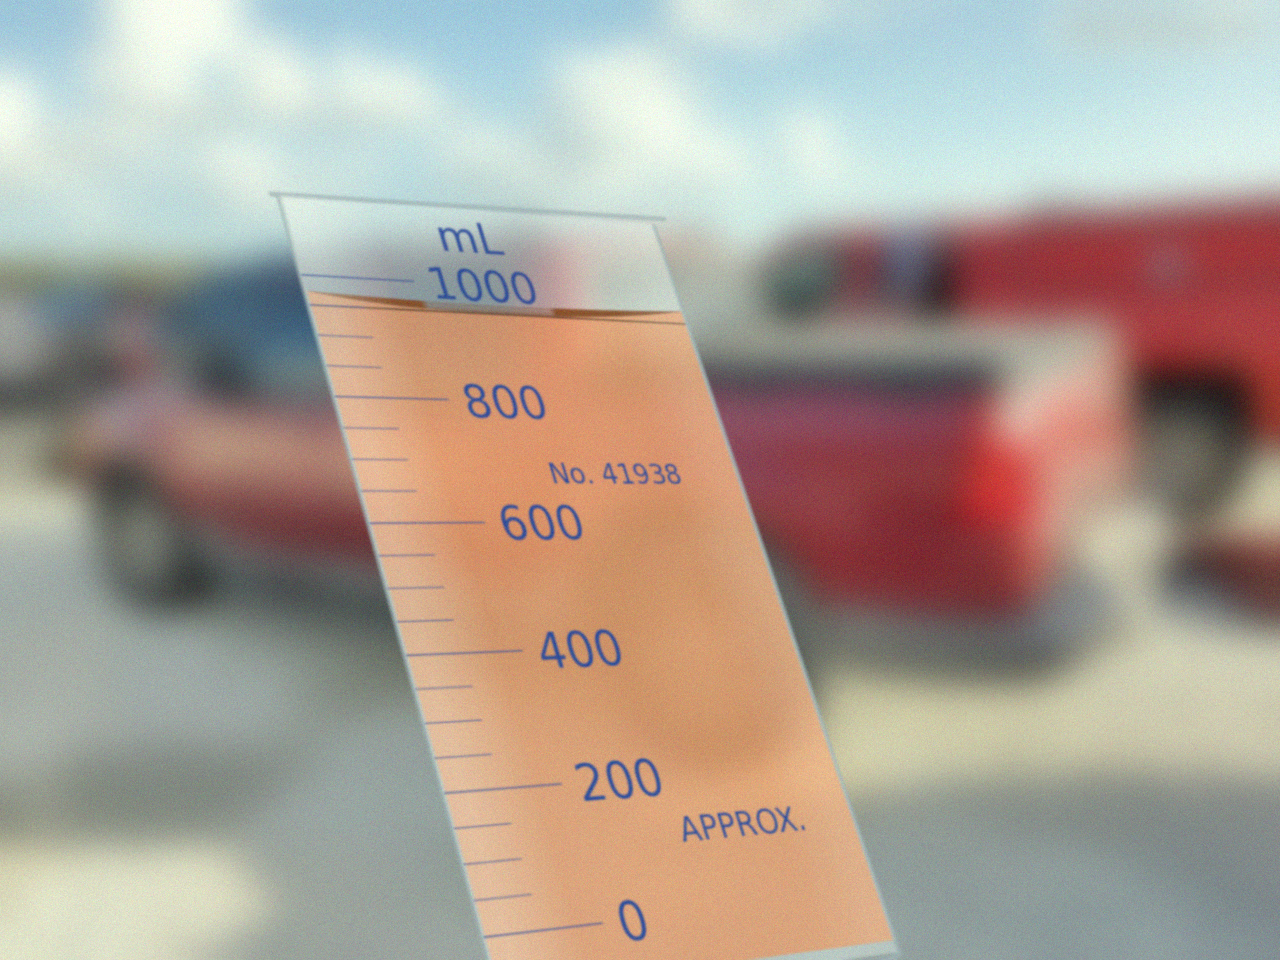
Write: 950 (mL)
